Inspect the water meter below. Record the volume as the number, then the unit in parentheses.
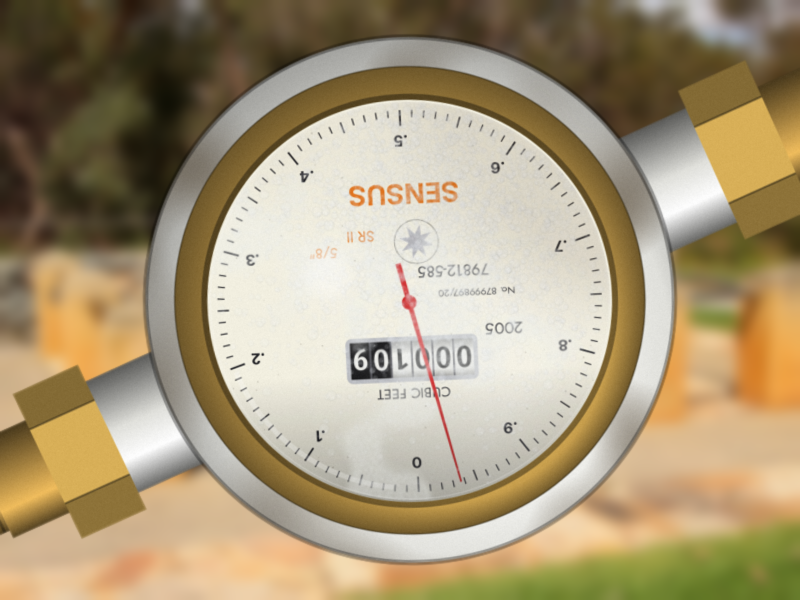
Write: 108.96 (ft³)
